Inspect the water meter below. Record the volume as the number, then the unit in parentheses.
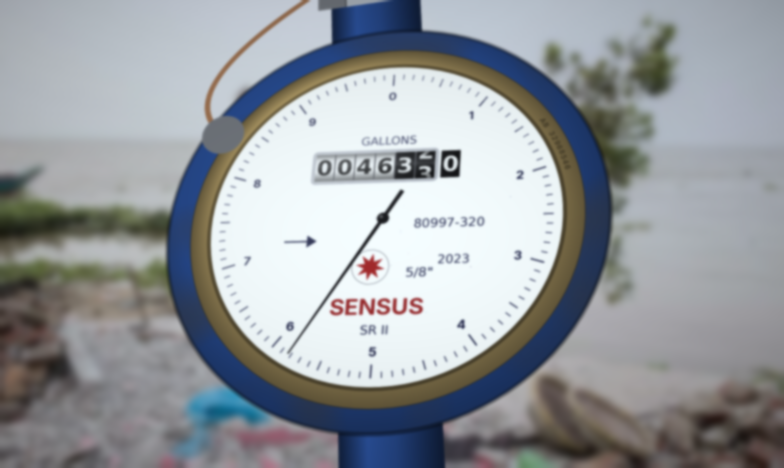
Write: 46325.8 (gal)
